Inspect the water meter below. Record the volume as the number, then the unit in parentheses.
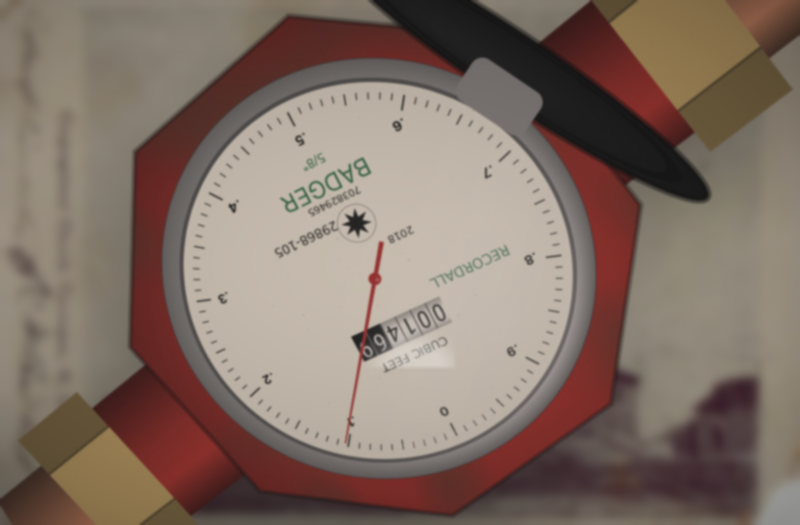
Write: 1469.10 (ft³)
